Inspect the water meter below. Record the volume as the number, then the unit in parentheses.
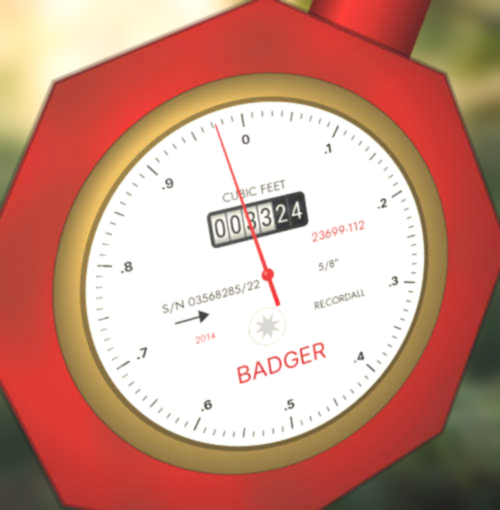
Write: 3323.97 (ft³)
